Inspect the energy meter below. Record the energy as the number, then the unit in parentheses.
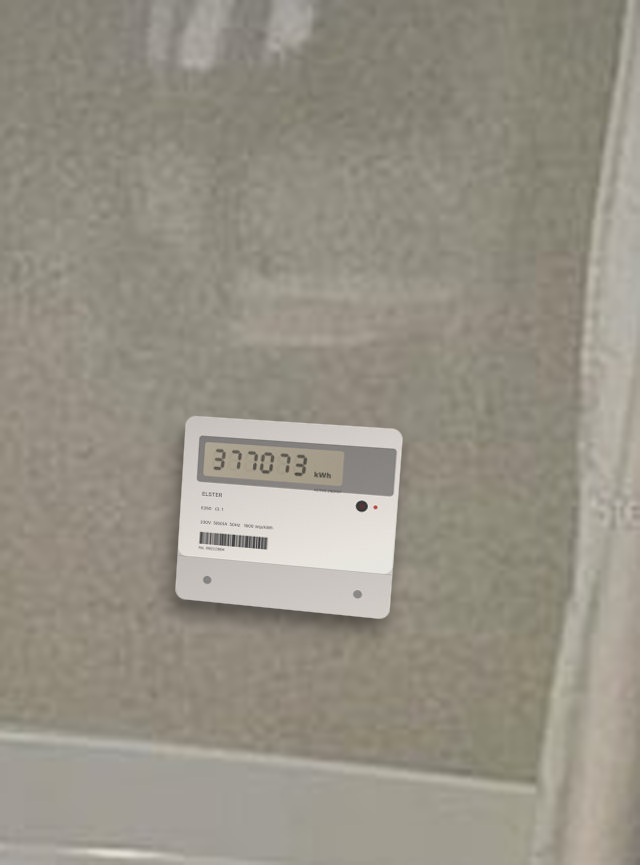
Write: 377073 (kWh)
